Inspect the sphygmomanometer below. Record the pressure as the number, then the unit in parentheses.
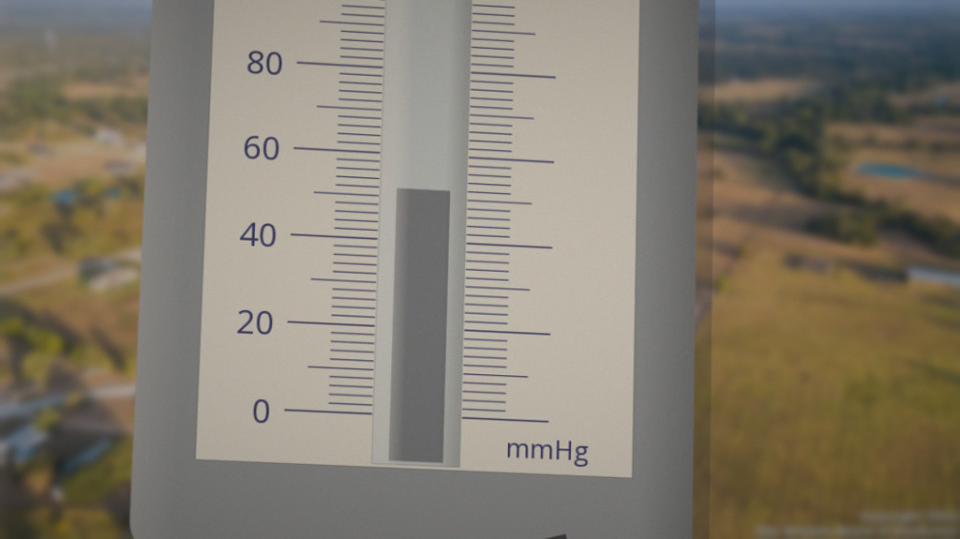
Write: 52 (mmHg)
